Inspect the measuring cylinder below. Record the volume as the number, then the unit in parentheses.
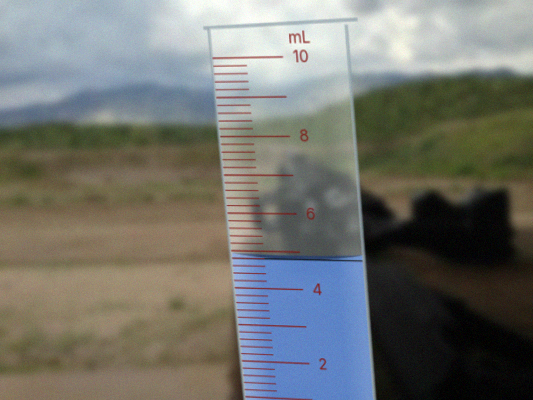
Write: 4.8 (mL)
